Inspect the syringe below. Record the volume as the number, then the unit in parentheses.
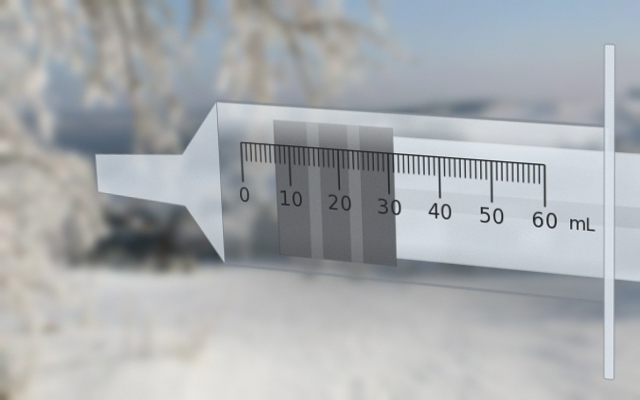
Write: 7 (mL)
